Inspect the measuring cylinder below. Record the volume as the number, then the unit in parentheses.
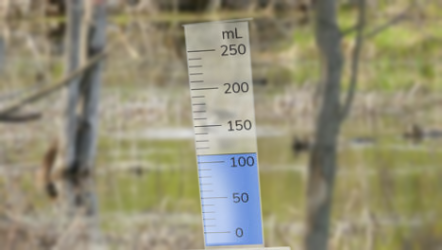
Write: 110 (mL)
